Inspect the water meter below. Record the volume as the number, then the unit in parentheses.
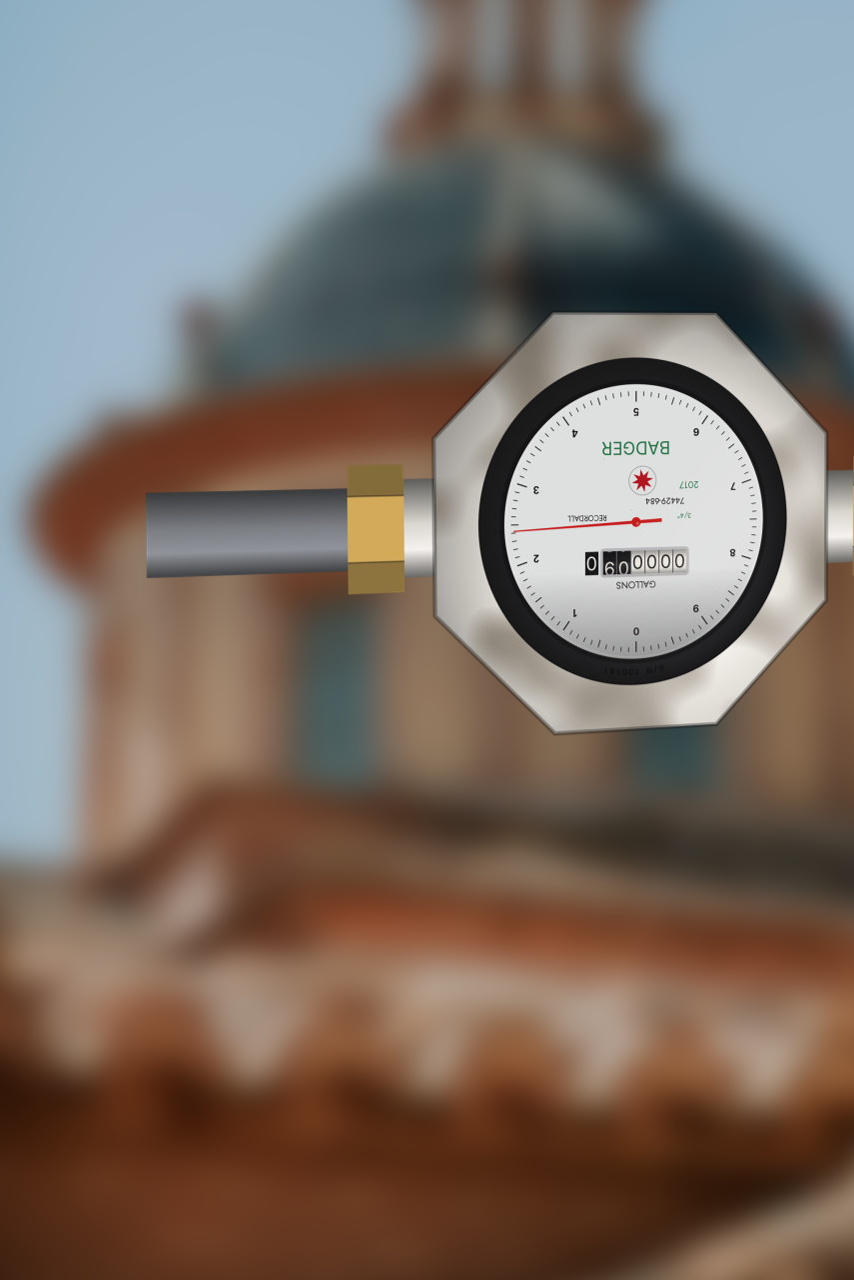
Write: 92.4 (gal)
